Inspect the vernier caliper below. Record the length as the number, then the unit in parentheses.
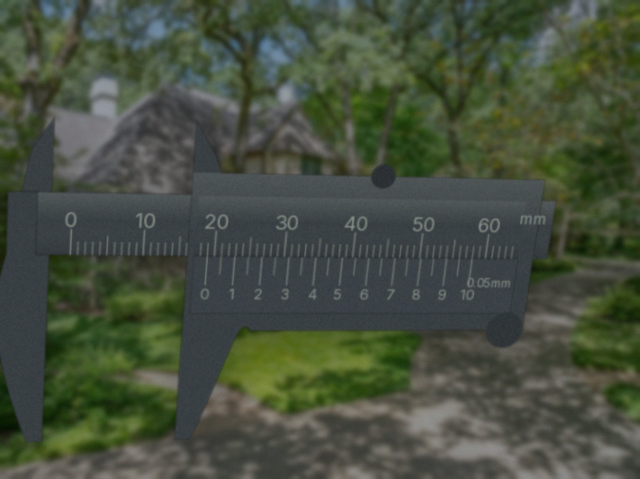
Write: 19.0 (mm)
